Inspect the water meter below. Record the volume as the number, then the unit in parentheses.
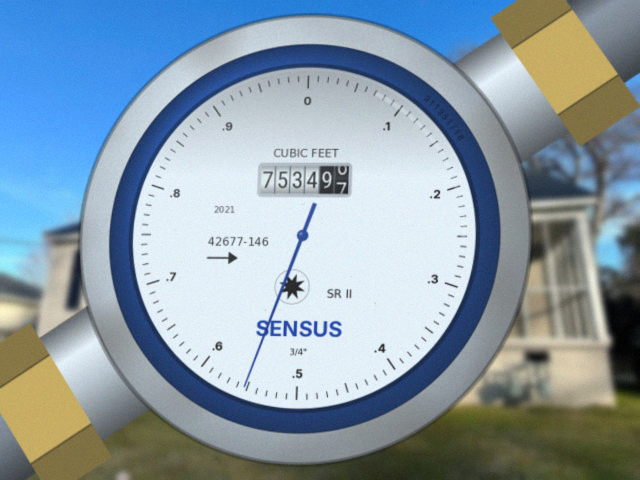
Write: 753496.55 (ft³)
